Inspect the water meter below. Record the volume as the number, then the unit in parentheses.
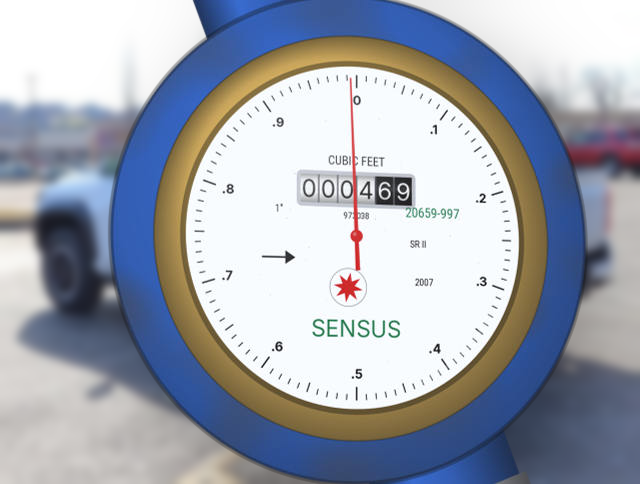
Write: 468.99 (ft³)
